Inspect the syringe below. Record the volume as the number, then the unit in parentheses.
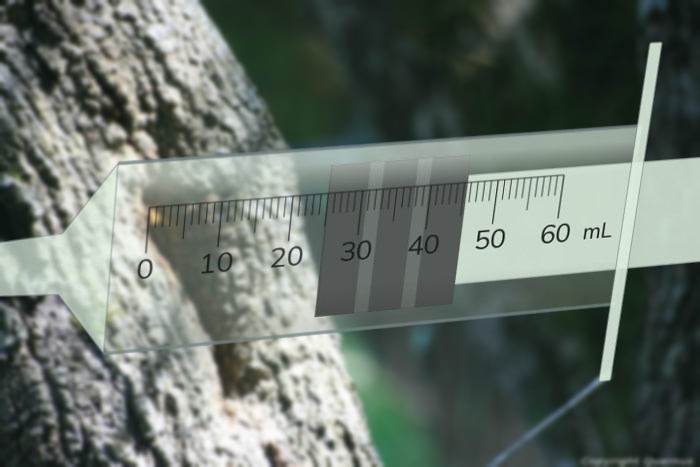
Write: 25 (mL)
